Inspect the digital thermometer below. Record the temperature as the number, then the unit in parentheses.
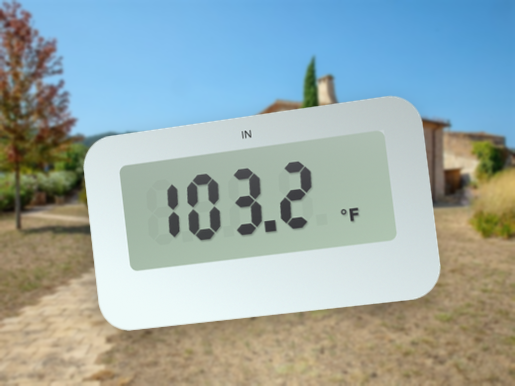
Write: 103.2 (°F)
